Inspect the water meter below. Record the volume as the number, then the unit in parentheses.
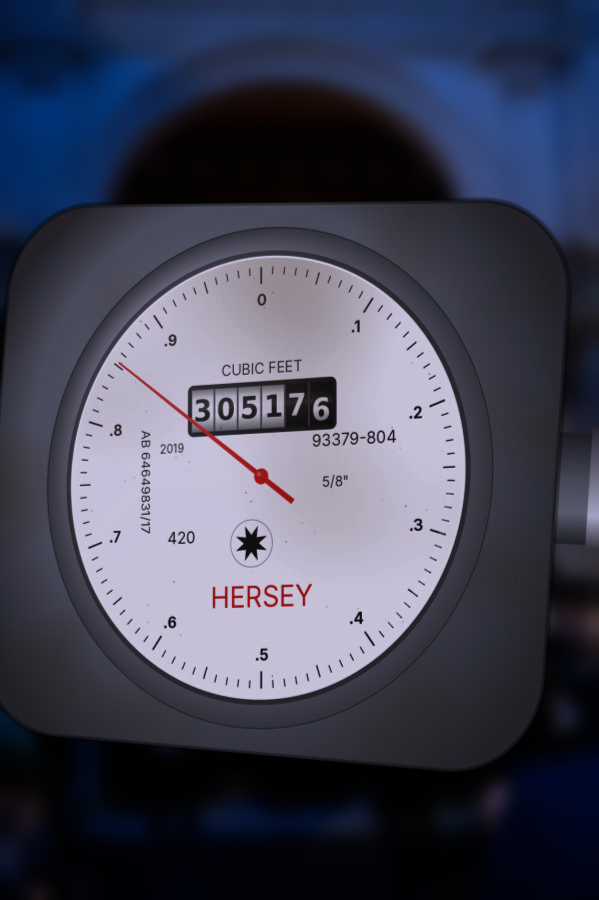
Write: 305175.85 (ft³)
